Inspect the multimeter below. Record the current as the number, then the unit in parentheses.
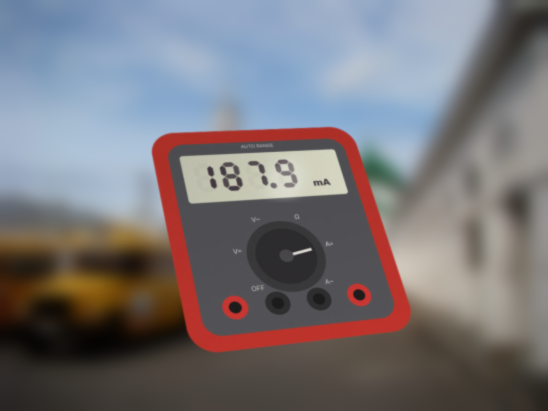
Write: 187.9 (mA)
